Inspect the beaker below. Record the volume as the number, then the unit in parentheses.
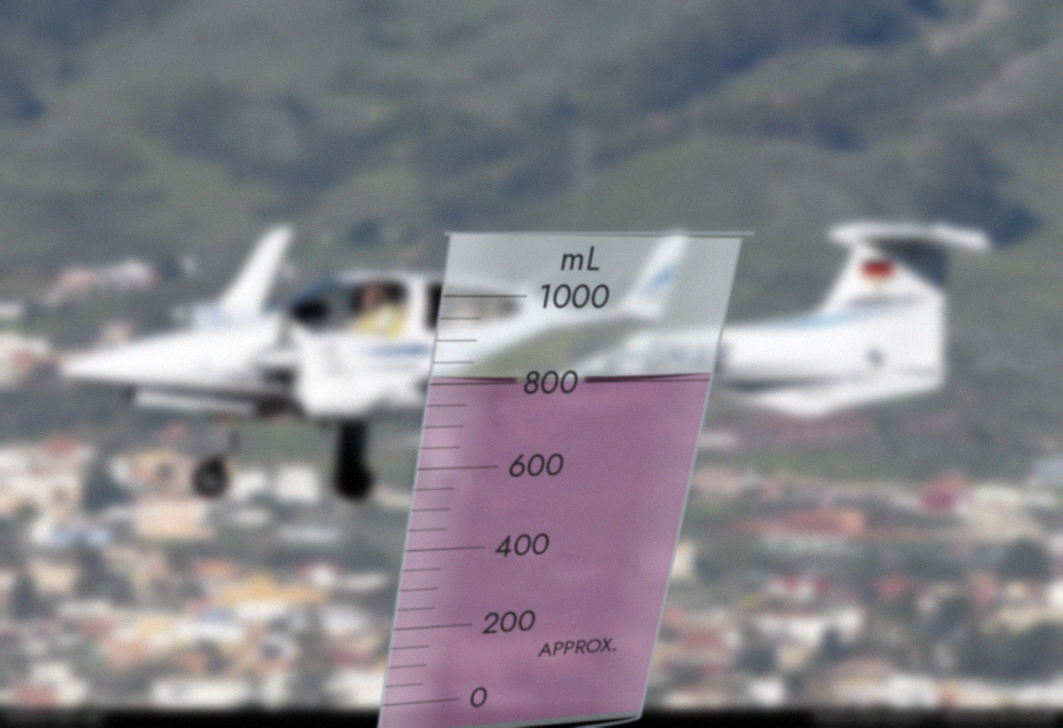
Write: 800 (mL)
